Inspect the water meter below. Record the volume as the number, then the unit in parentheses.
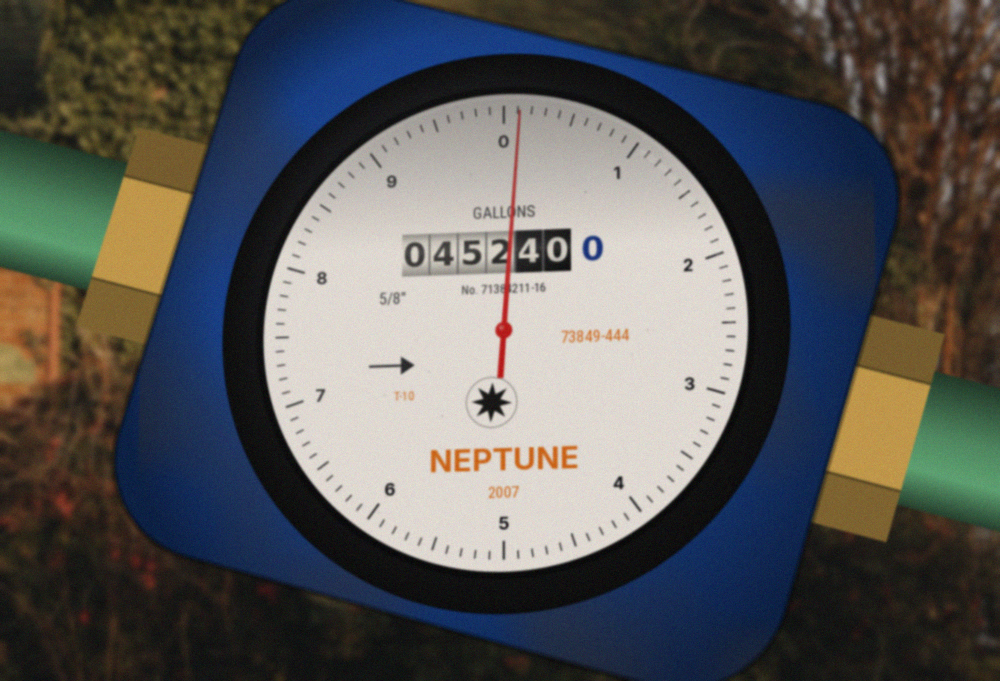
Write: 452400.1 (gal)
